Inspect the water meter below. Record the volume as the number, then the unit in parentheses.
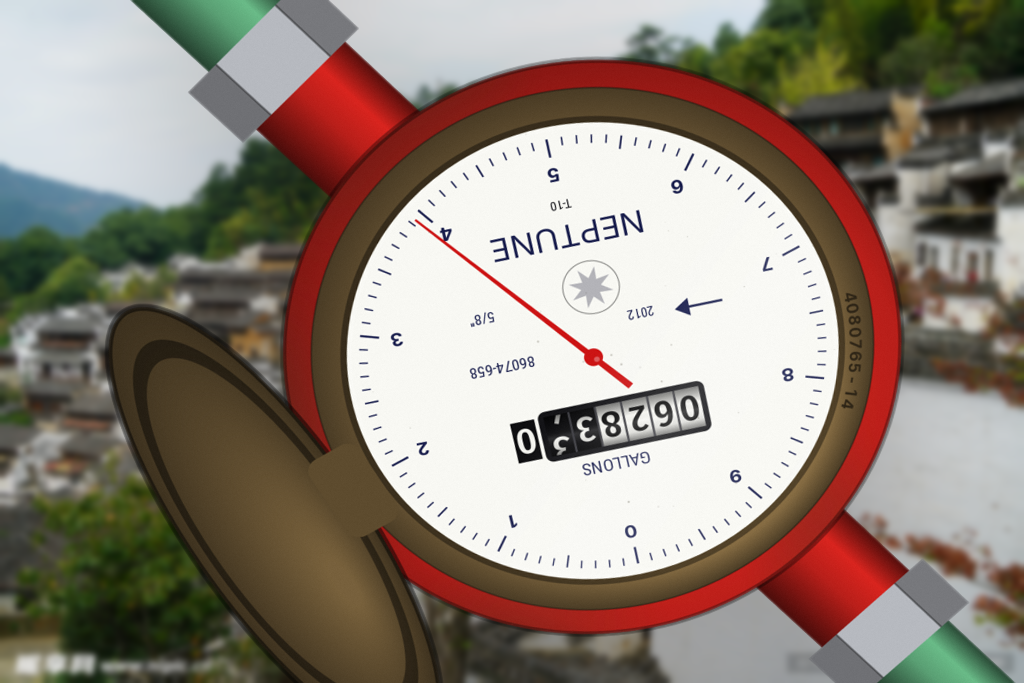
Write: 628333.9 (gal)
